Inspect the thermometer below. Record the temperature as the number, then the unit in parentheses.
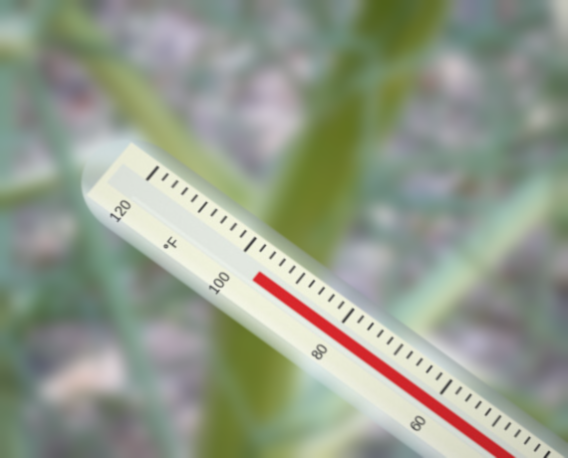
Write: 96 (°F)
